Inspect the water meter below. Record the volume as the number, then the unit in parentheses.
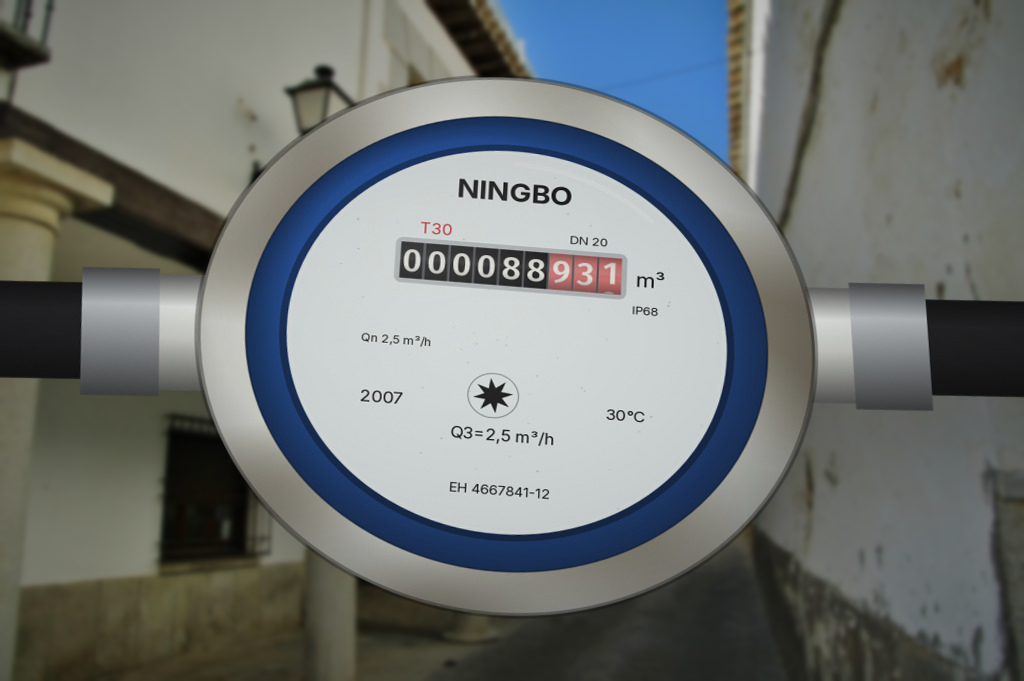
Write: 88.931 (m³)
